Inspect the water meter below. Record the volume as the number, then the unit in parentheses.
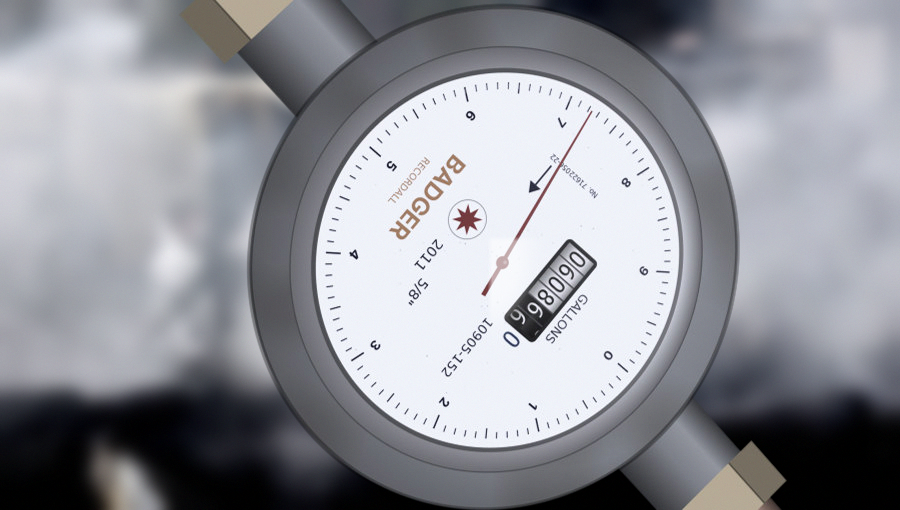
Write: 608657.2 (gal)
